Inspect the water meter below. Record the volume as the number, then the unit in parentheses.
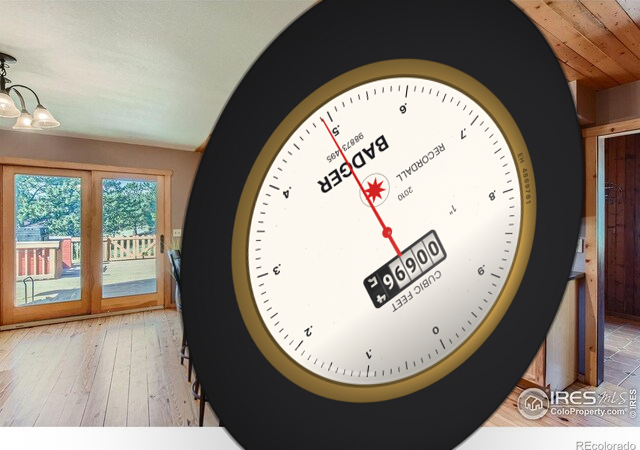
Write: 6964.49 (ft³)
